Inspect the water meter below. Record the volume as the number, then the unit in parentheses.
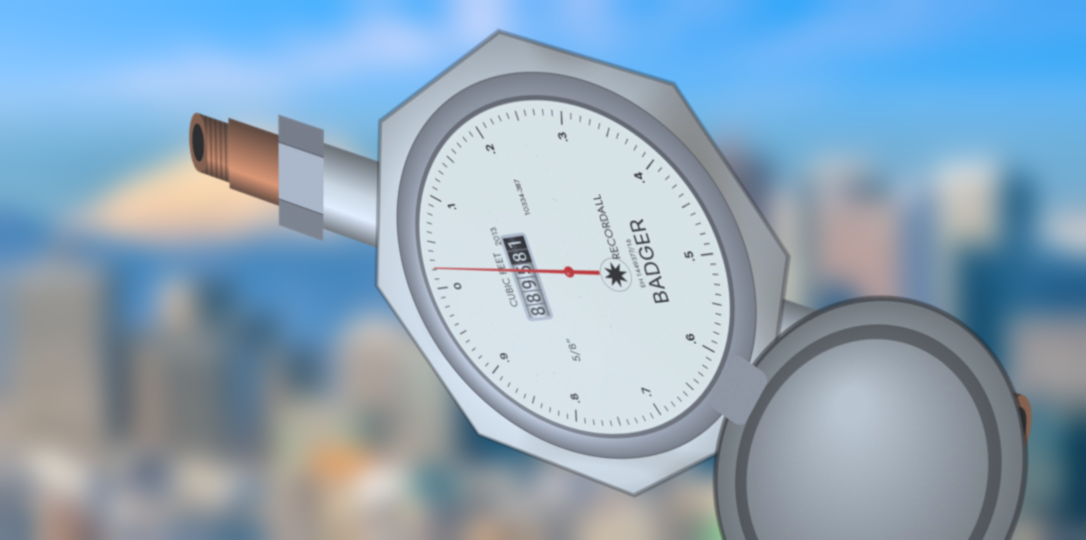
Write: 889581.02 (ft³)
